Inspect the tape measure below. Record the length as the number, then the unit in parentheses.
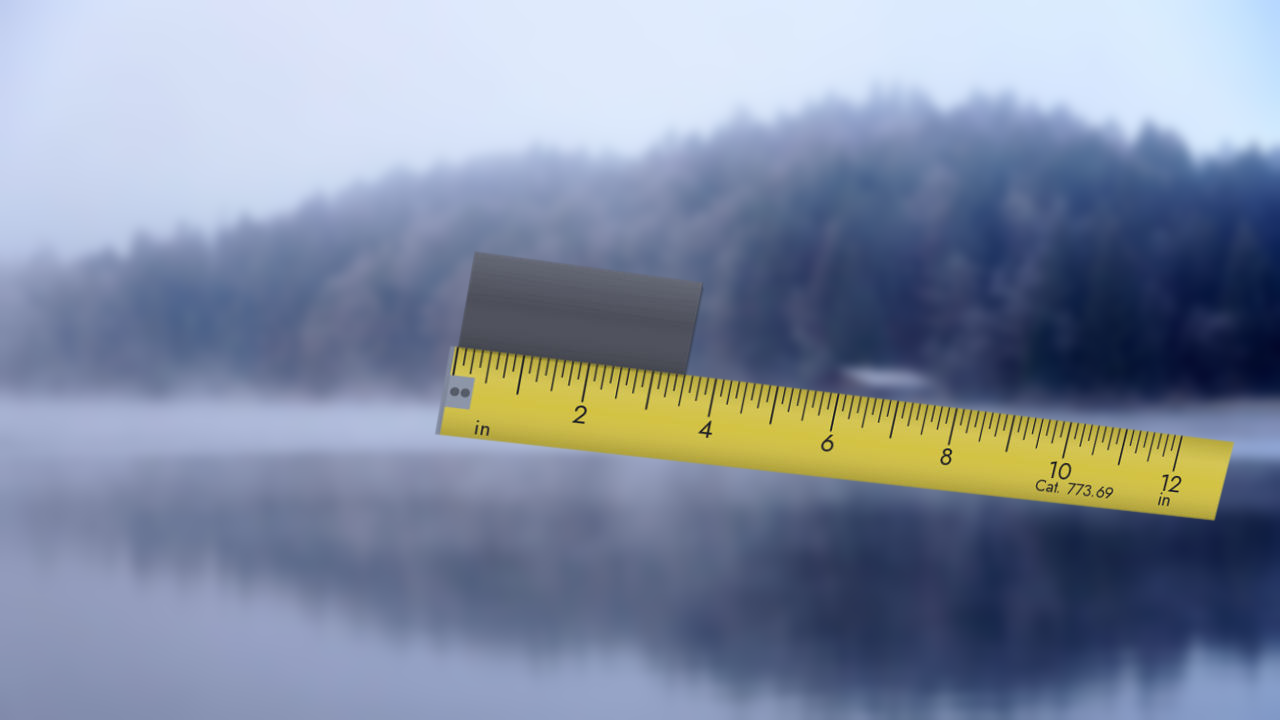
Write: 3.5 (in)
